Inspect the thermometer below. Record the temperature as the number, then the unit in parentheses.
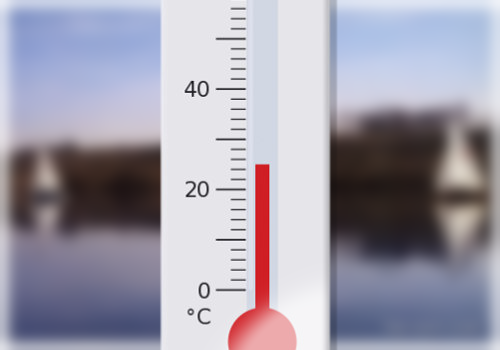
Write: 25 (°C)
